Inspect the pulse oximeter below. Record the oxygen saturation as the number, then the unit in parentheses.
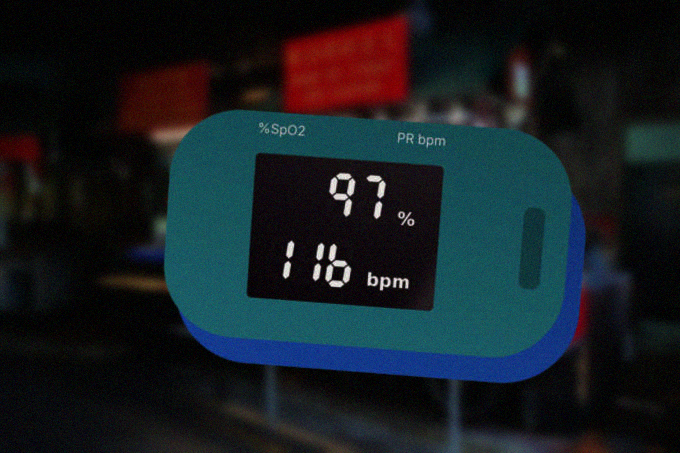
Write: 97 (%)
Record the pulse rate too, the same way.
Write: 116 (bpm)
